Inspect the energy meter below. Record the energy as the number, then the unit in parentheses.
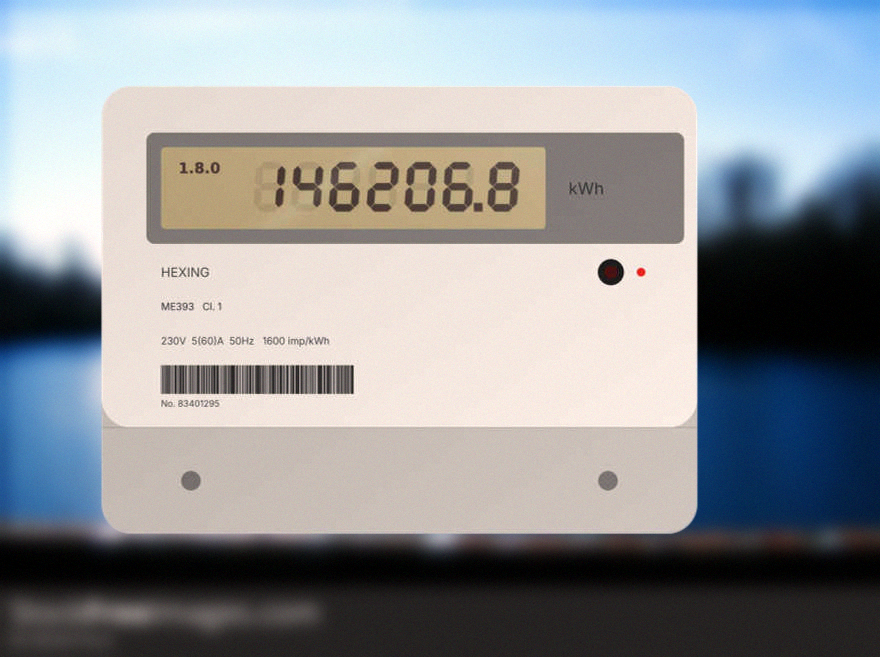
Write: 146206.8 (kWh)
